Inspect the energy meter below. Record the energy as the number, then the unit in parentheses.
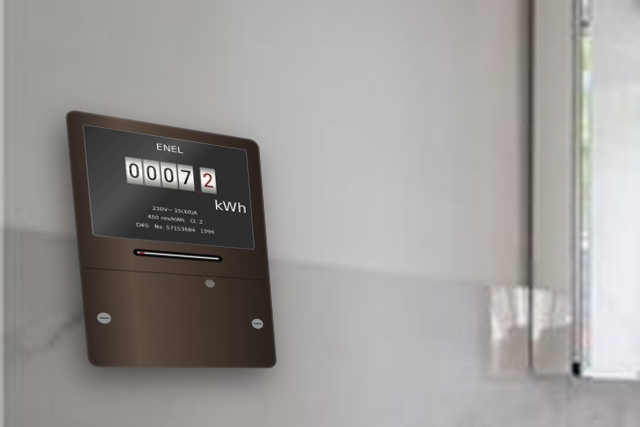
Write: 7.2 (kWh)
